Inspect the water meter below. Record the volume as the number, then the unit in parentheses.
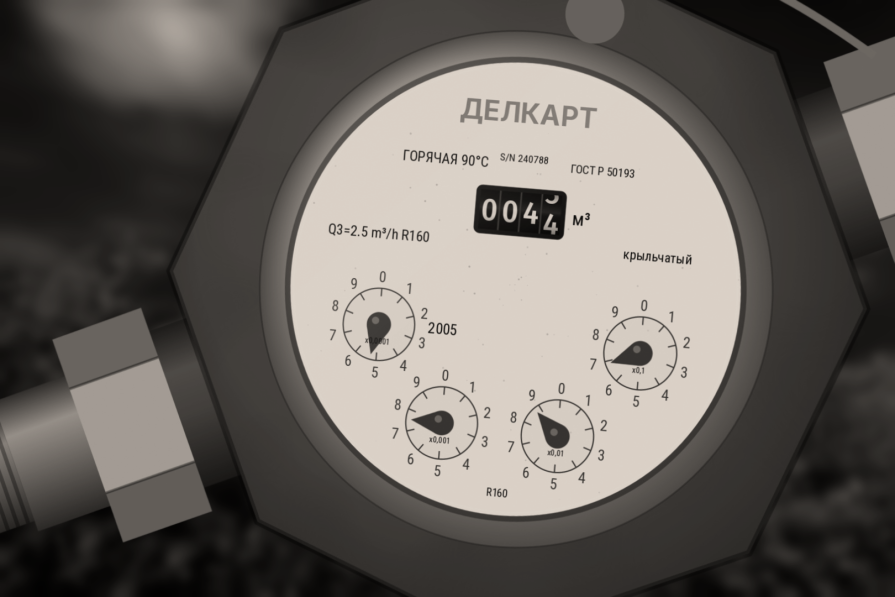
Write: 43.6875 (m³)
